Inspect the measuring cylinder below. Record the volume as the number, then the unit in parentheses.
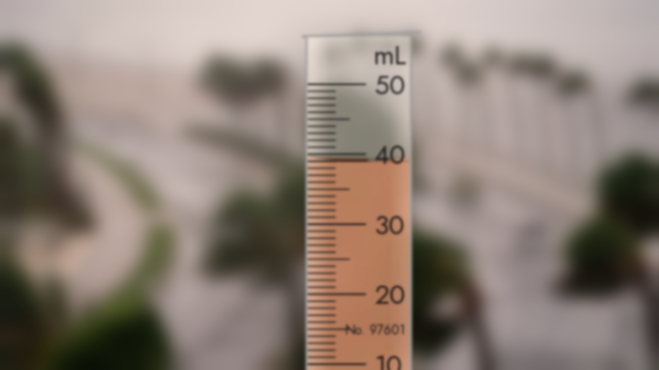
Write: 39 (mL)
